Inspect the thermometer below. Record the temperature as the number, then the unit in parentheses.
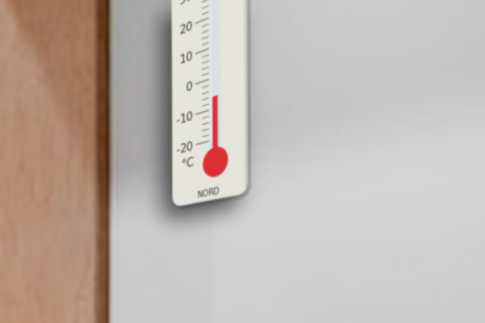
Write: -6 (°C)
